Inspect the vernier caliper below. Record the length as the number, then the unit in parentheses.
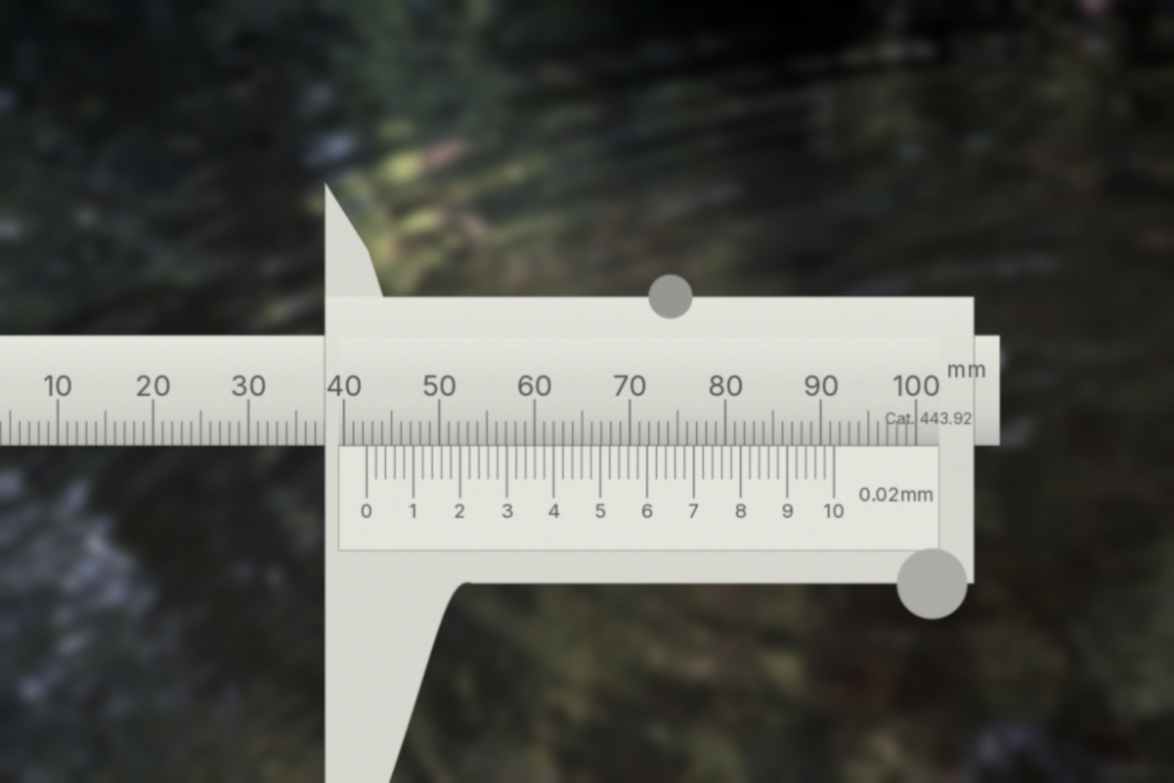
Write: 42.4 (mm)
